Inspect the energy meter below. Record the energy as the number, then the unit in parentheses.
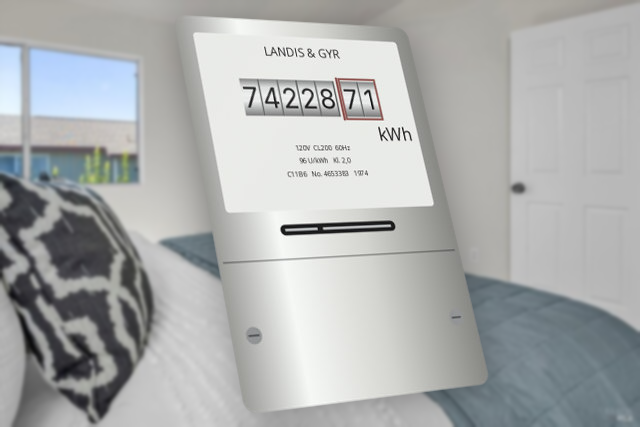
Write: 74228.71 (kWh)
